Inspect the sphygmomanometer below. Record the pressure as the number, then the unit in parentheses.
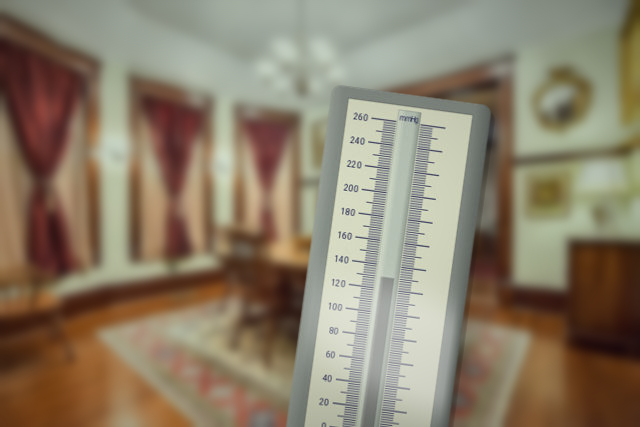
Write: 130 (mmHg)
